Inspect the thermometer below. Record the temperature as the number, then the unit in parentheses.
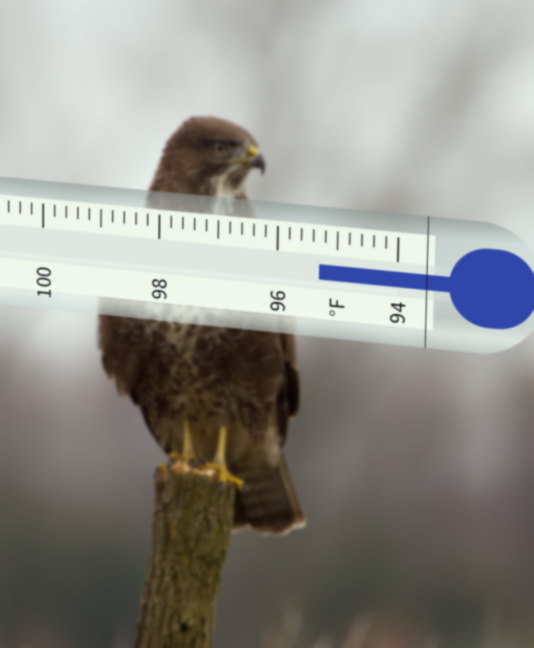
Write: 95.3 (°F)
